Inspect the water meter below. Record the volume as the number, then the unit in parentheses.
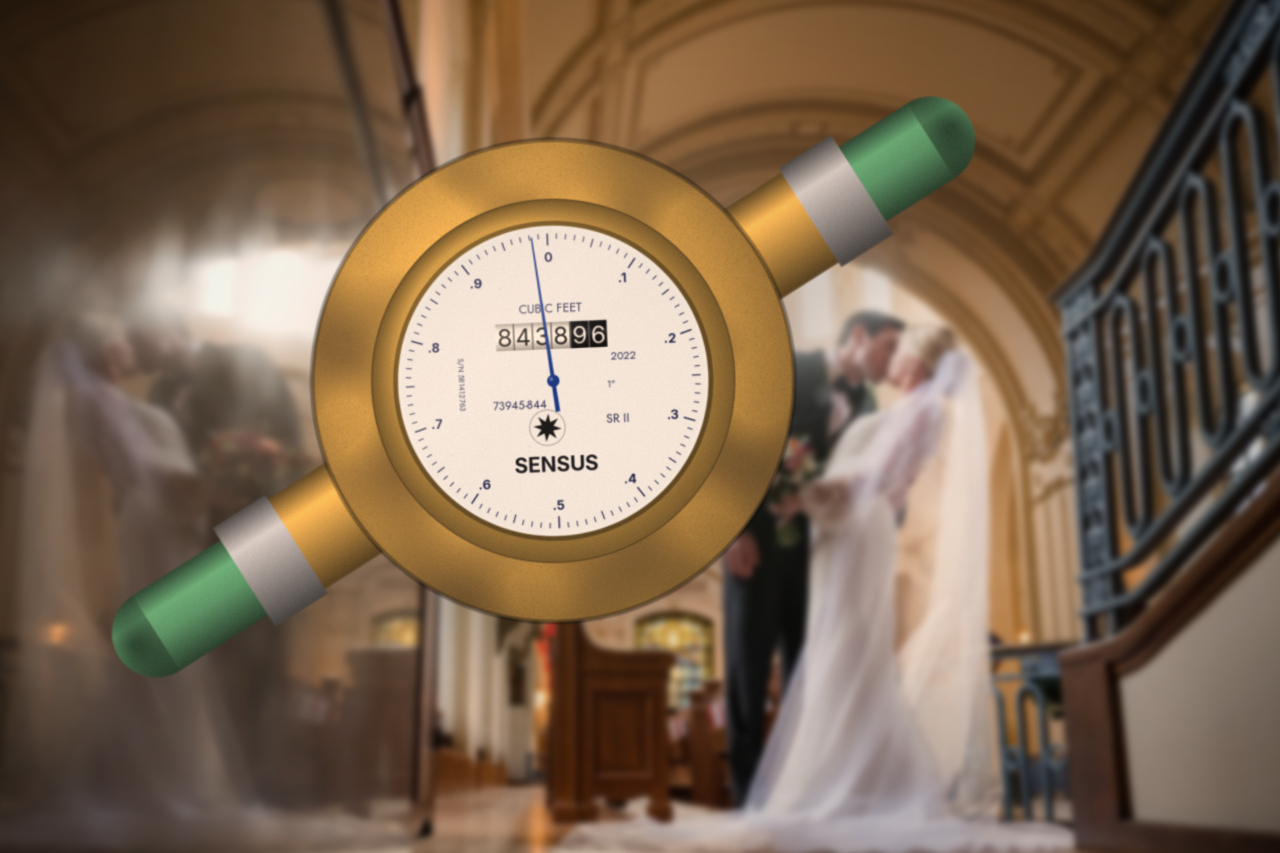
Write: 843895.98 (ft³)
